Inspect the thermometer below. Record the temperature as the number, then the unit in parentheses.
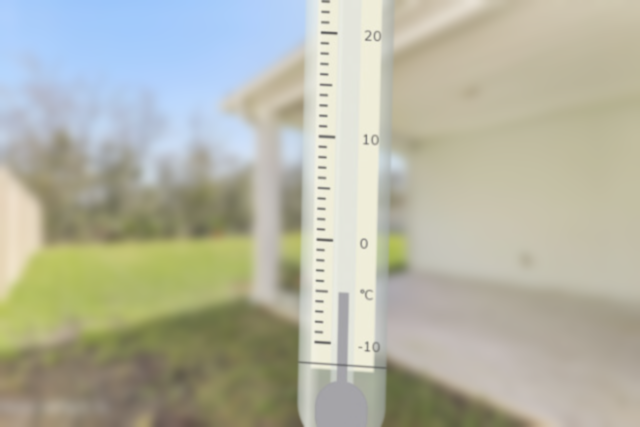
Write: -5 (°C)
